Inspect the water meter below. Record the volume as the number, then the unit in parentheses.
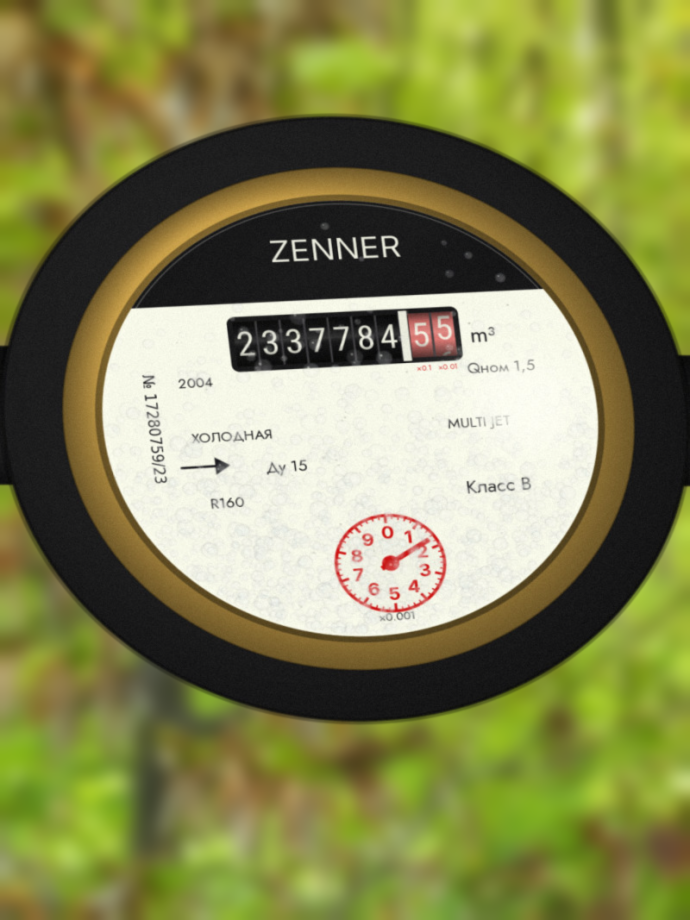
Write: 2337784.551 (m³)
